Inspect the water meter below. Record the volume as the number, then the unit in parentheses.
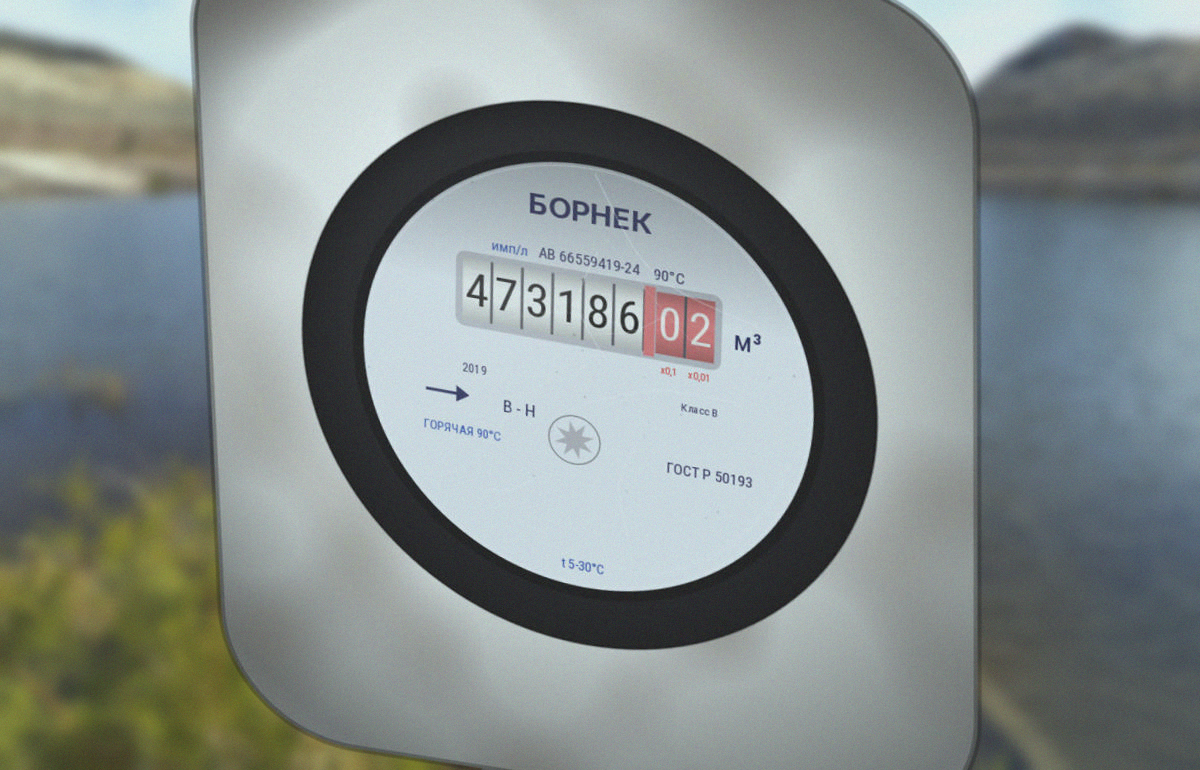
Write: 473186.02 (m³)
